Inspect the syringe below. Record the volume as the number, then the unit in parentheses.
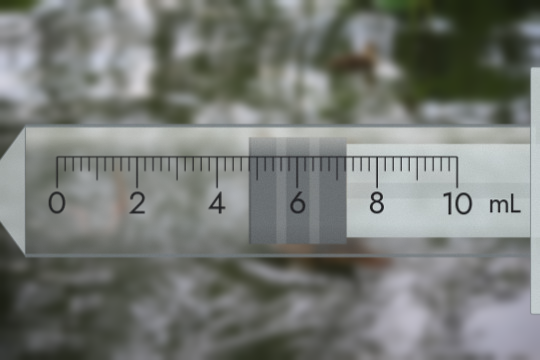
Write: 4.8 (mL)
